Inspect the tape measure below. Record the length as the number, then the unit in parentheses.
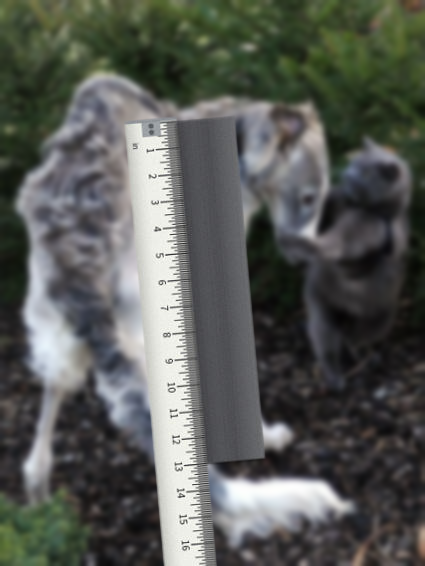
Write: 13 (in)
